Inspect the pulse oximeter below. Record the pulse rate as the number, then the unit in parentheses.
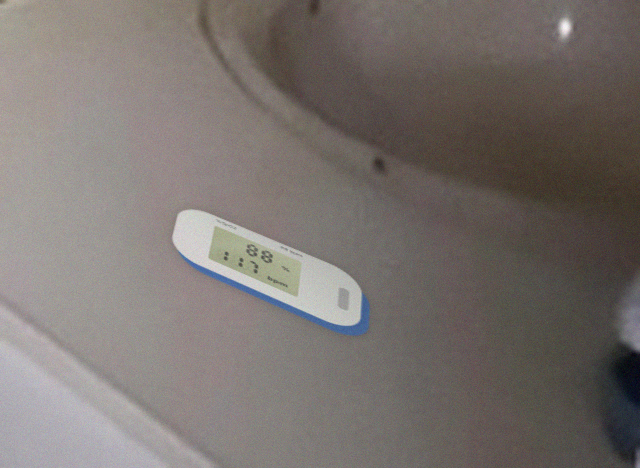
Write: 117 (bpm)
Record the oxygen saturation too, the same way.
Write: 88 (%)
